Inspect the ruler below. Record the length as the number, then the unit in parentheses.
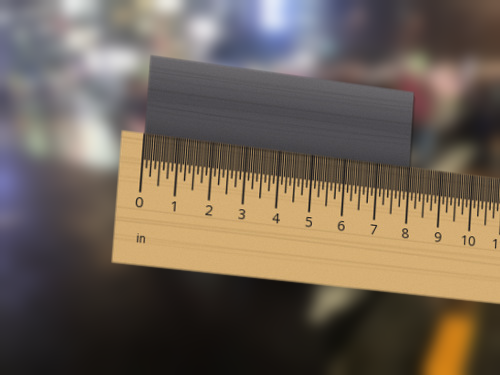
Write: 8 (in)
